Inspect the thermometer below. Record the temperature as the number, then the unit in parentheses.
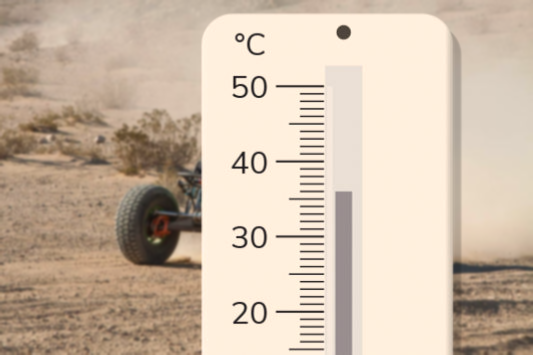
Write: 36 (°C)
